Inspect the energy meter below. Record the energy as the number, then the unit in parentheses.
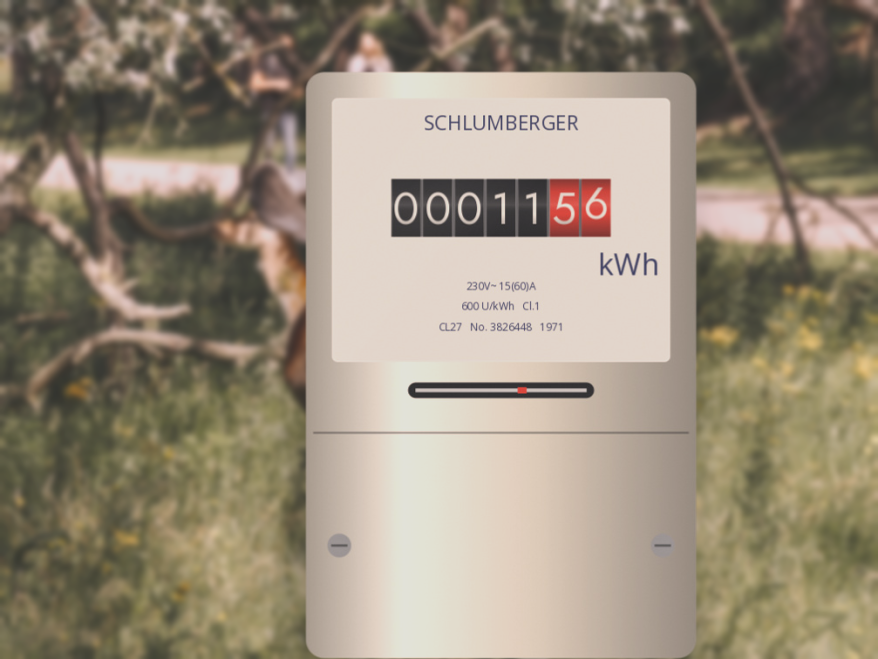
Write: 11.56 (kWh)
